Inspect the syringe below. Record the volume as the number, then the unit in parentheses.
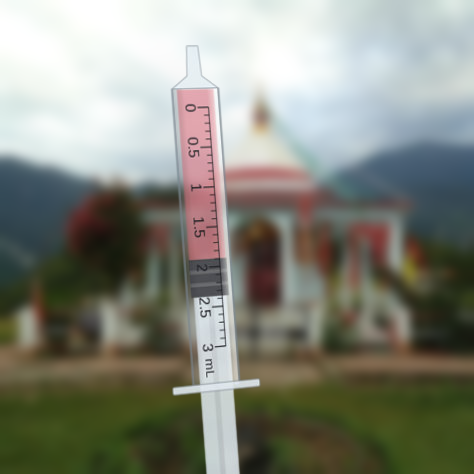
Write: 1.9 (mL)
